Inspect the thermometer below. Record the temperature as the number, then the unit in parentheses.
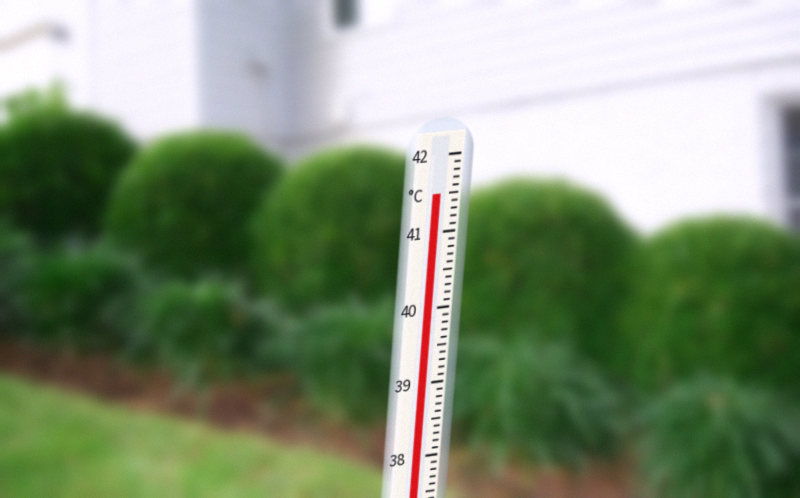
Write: 41.5 (°C)
